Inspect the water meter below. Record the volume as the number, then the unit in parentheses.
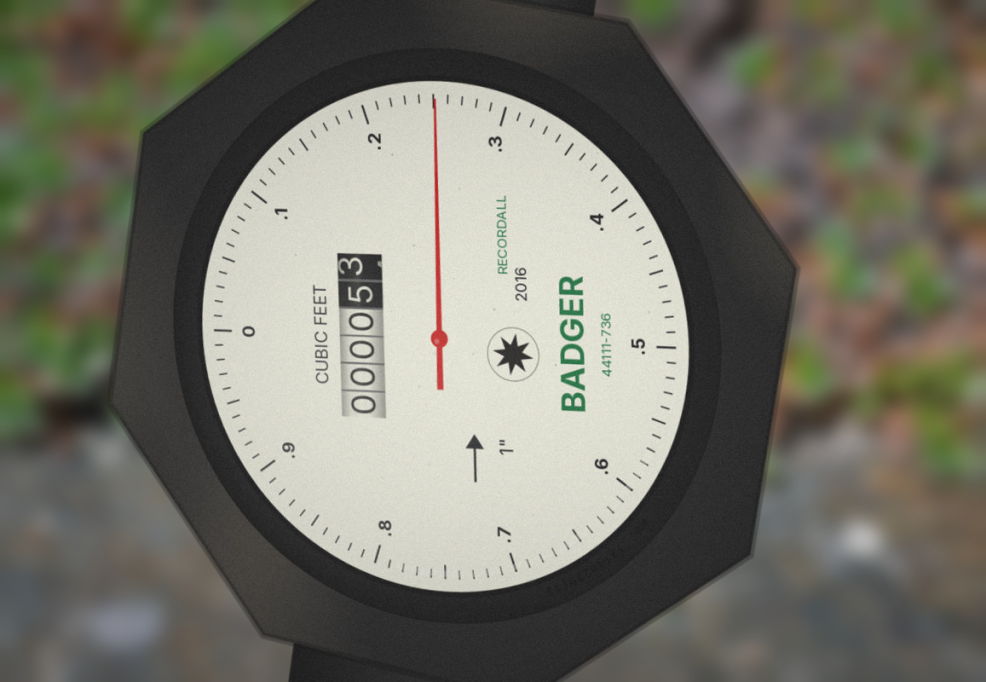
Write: 53.25 (ft³)
